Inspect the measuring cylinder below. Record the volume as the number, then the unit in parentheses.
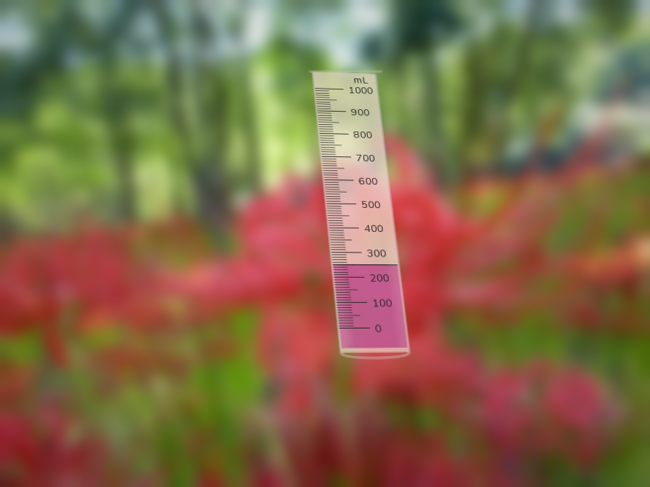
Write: 250 (mL)
